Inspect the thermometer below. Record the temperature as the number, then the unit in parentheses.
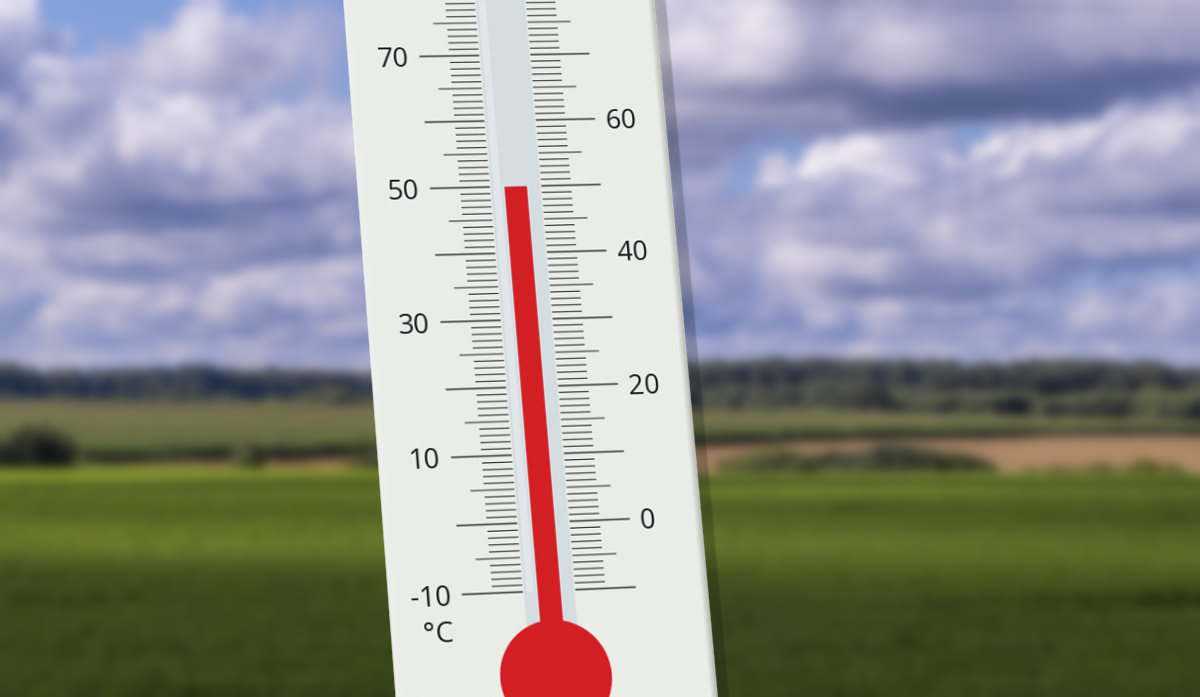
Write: 50 (°C)
